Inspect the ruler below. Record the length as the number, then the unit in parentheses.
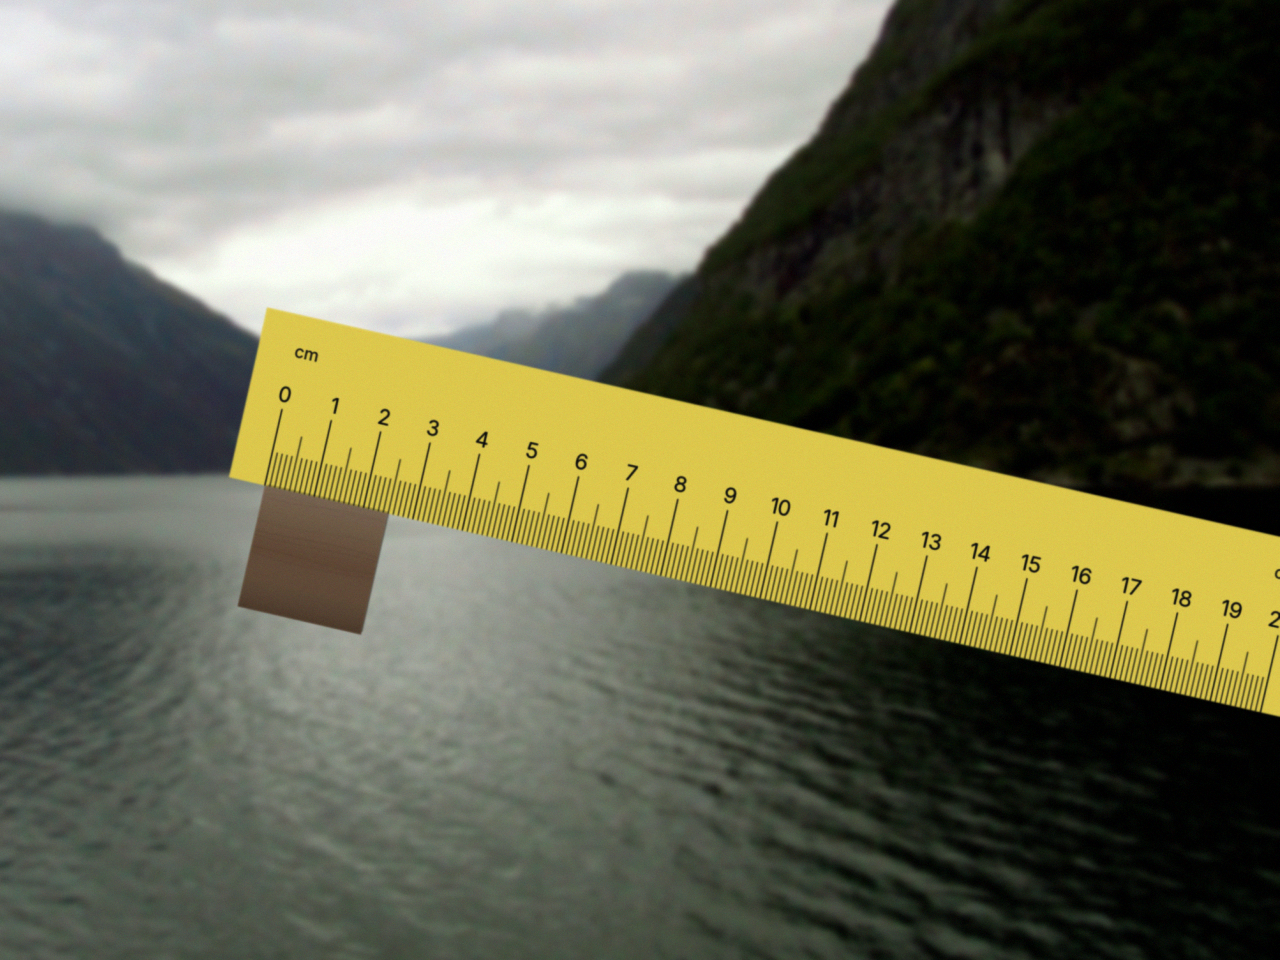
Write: 2.5 (cm)
